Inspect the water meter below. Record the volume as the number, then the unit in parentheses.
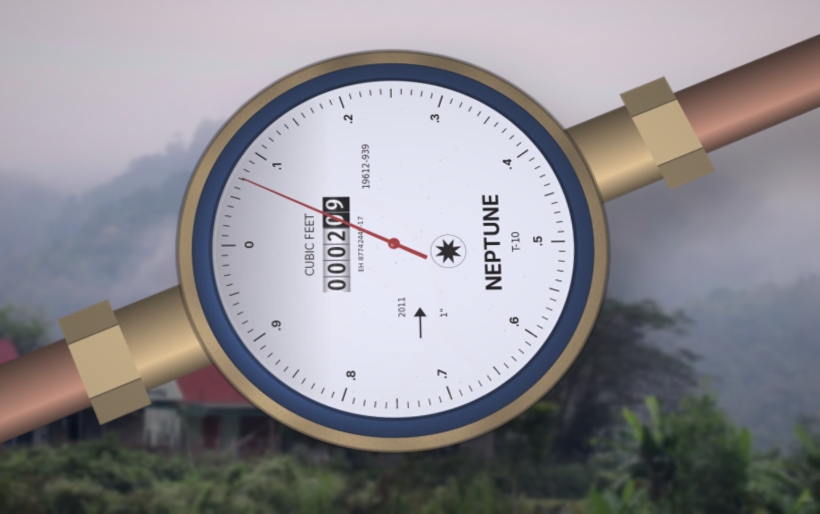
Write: 209.07 (ft³)
